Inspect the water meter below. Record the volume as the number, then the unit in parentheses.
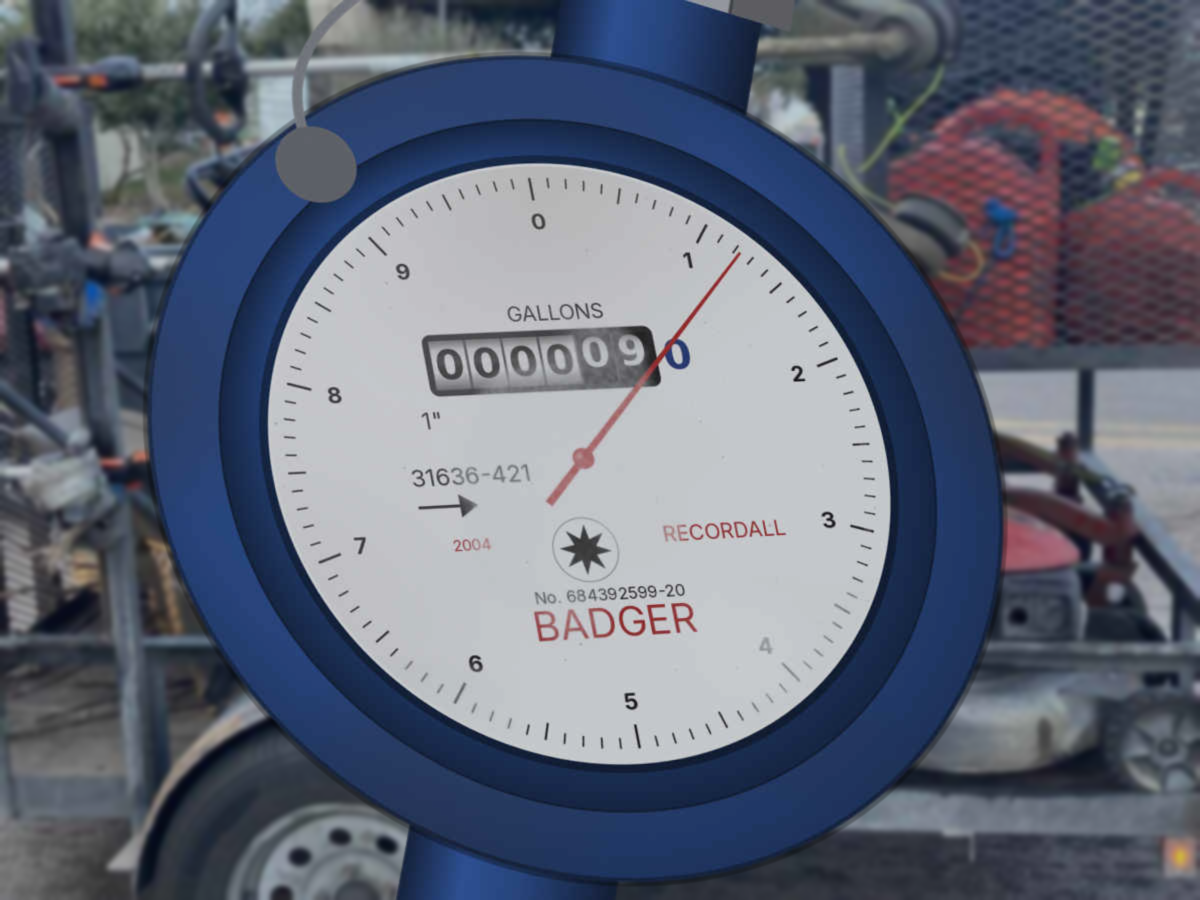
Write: 91.2 (gal)
